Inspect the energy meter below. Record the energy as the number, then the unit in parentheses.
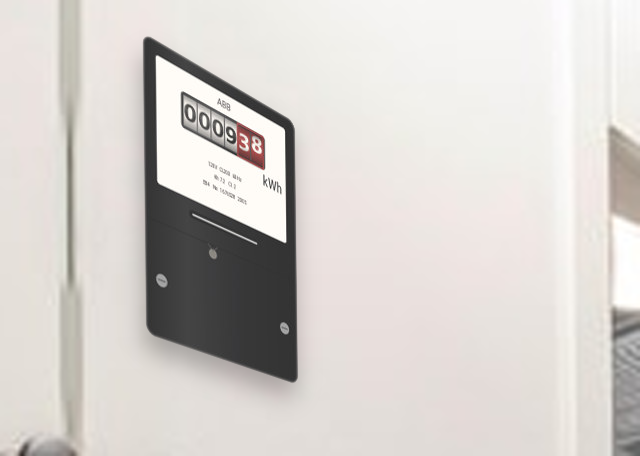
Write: 9.38 (kWh)
